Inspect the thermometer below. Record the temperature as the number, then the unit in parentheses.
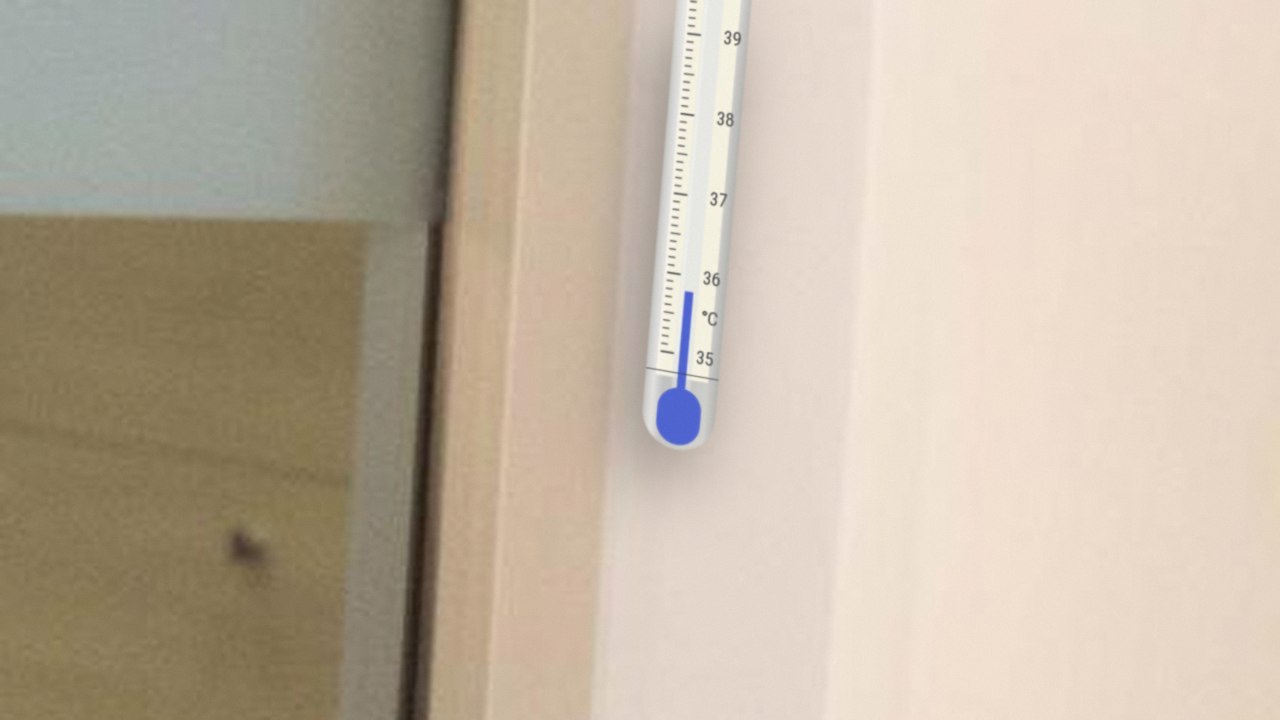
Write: 35.8 (°C)
